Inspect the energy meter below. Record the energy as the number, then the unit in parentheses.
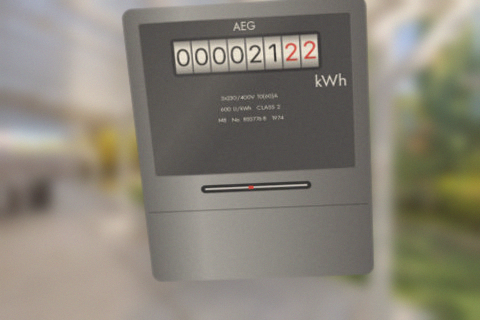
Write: 21.22 (kWh)
